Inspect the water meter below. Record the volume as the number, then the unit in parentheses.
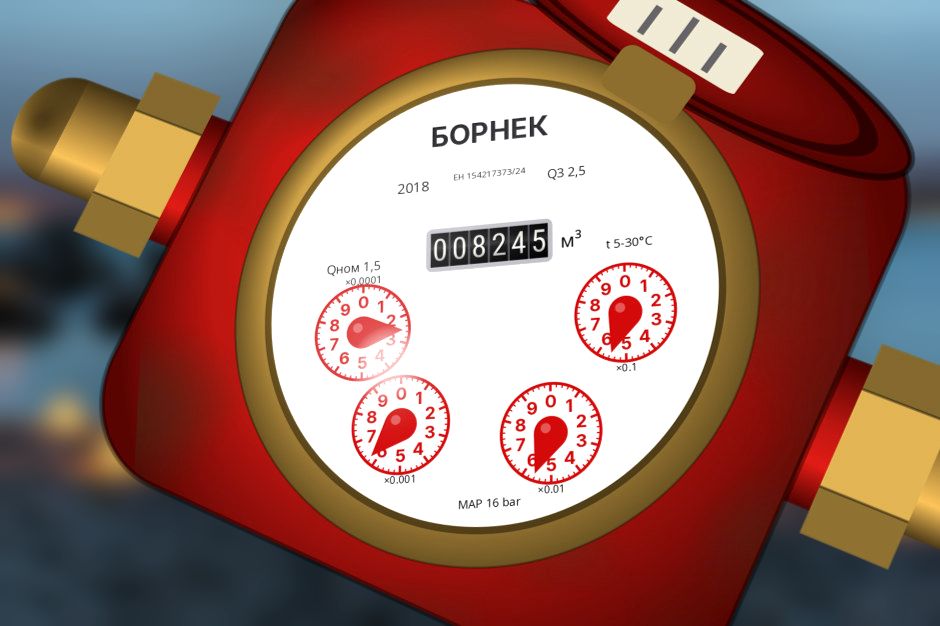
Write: 8245.5562 (m³)
